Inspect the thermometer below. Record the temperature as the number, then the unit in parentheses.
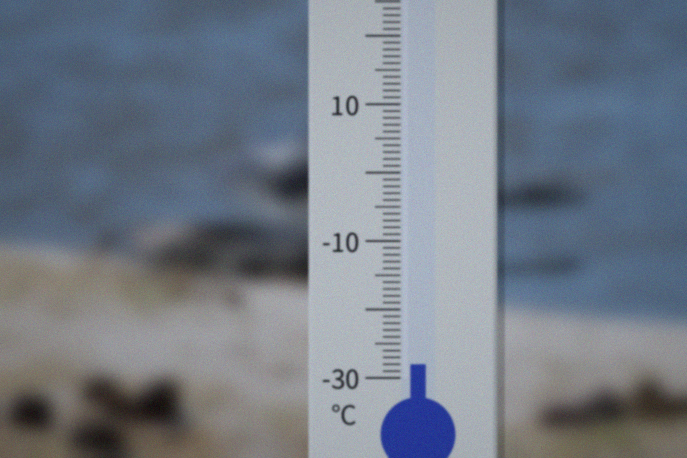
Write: -28 (°C)
